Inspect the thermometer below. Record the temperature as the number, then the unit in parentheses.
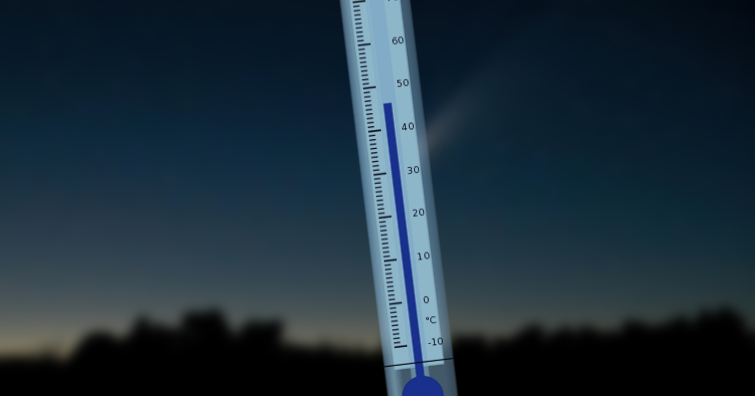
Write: 46 (°C)
